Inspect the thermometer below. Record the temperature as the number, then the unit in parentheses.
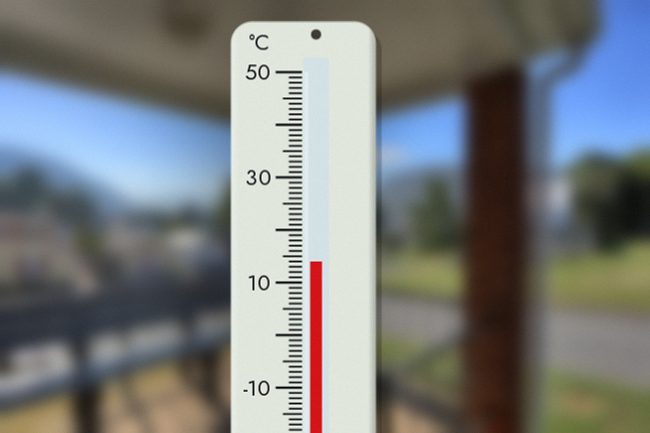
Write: 14 (°C)
